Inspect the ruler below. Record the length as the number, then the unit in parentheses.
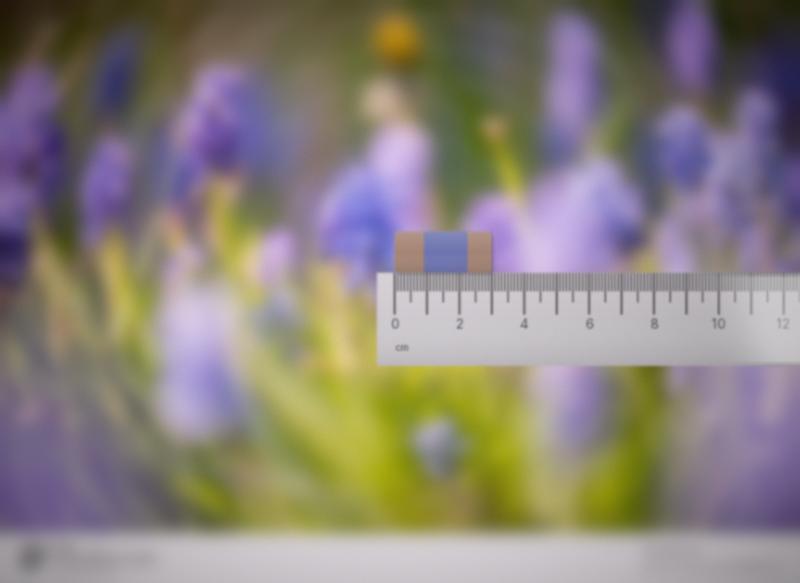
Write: 3 (cm)
